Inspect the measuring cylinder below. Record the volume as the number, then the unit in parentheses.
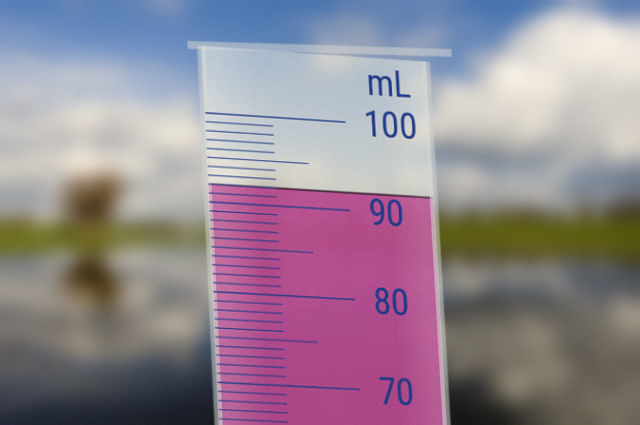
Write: 92 (mL)
